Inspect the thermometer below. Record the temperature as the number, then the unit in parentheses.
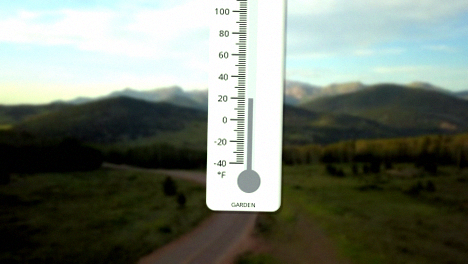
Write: 20 (°F)
